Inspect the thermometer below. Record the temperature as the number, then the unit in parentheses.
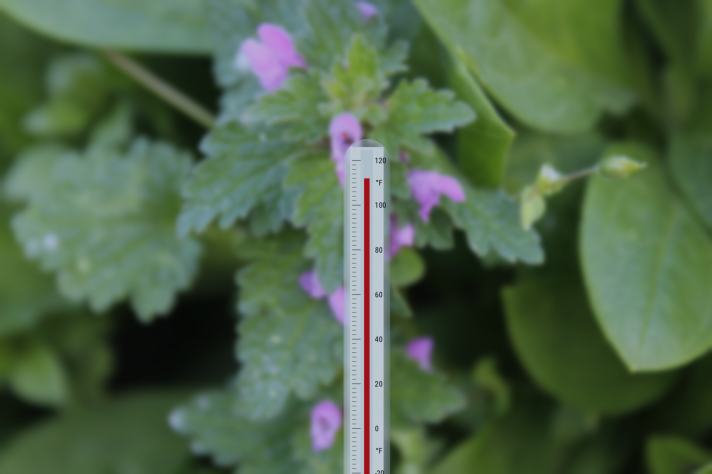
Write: 112 (°F)
